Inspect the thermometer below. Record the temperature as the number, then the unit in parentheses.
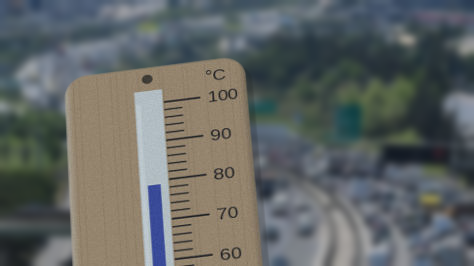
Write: 79 (°C)
